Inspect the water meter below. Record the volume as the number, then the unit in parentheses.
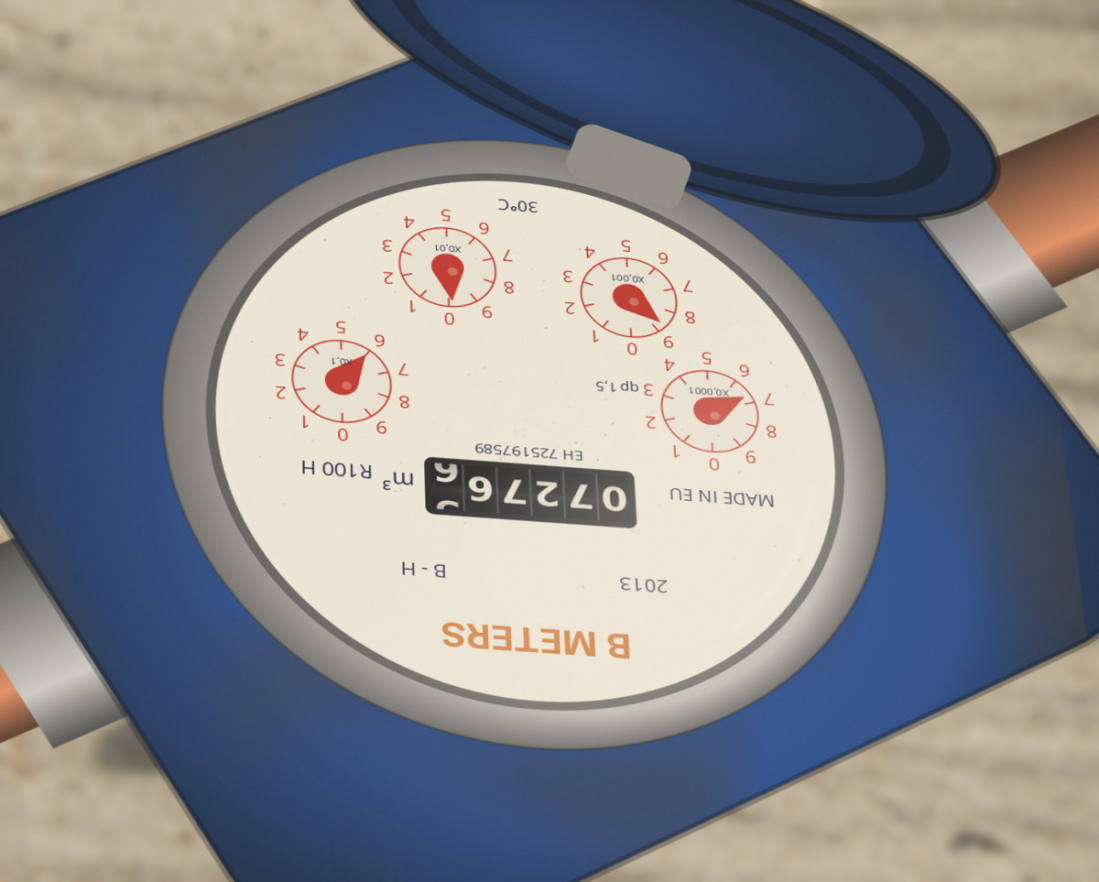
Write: 72765.5986 (m³)
